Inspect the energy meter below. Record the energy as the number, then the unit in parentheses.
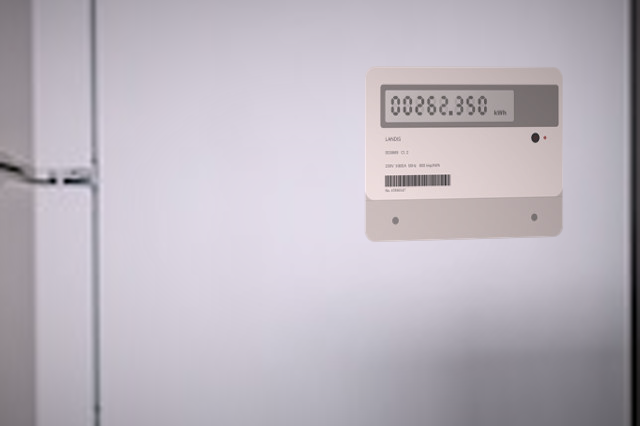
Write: 262.350 (kWh)
